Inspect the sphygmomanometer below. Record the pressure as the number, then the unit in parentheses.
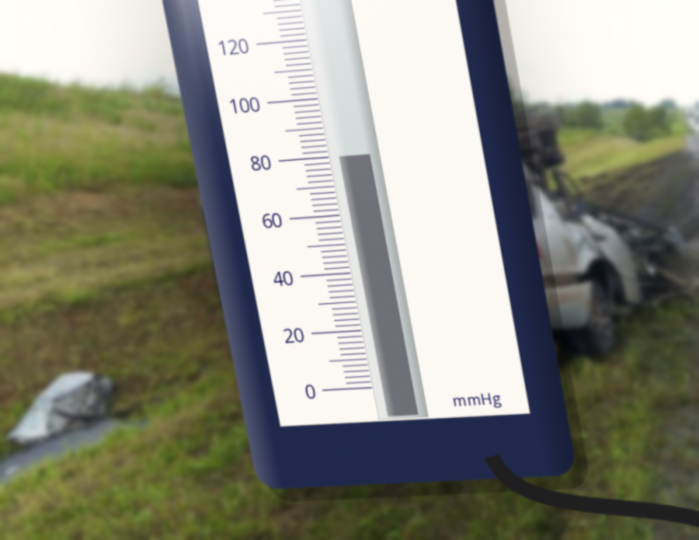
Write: 80 (mmHg)
